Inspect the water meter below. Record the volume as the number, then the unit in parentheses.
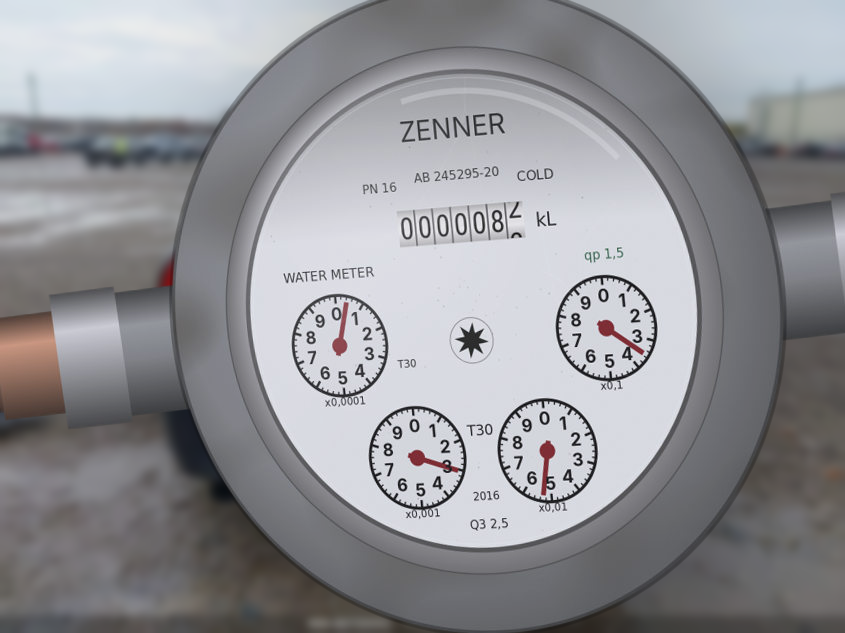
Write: 82.3530 (kL)
